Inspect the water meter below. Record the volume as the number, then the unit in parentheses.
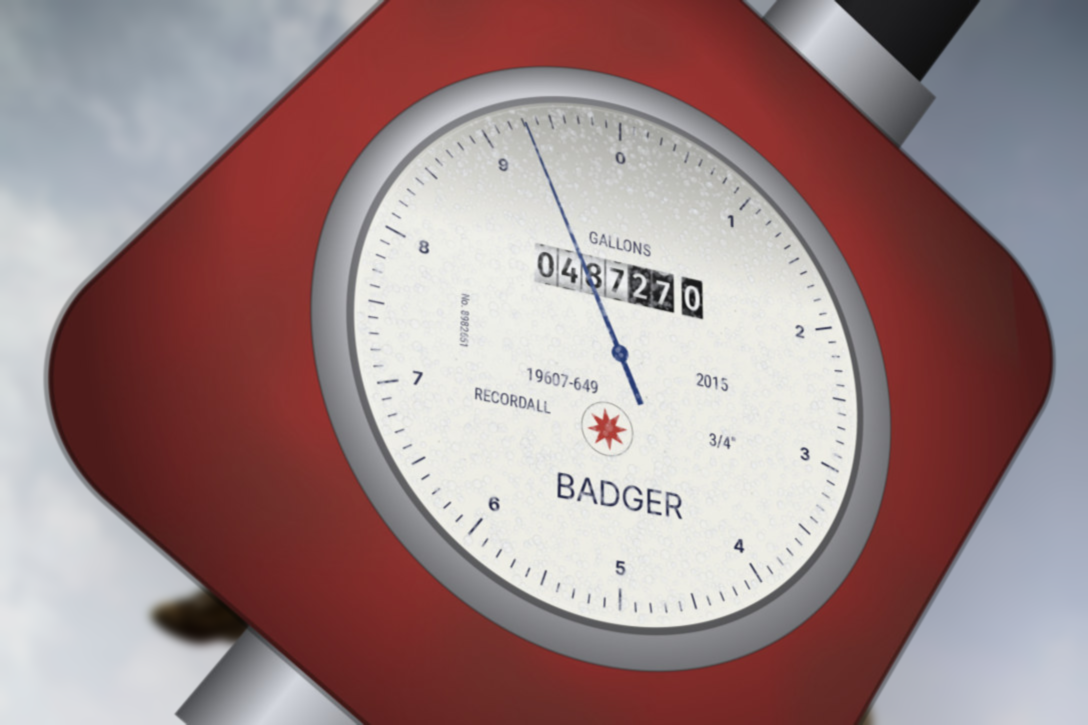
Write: 487269.3 (gal)
